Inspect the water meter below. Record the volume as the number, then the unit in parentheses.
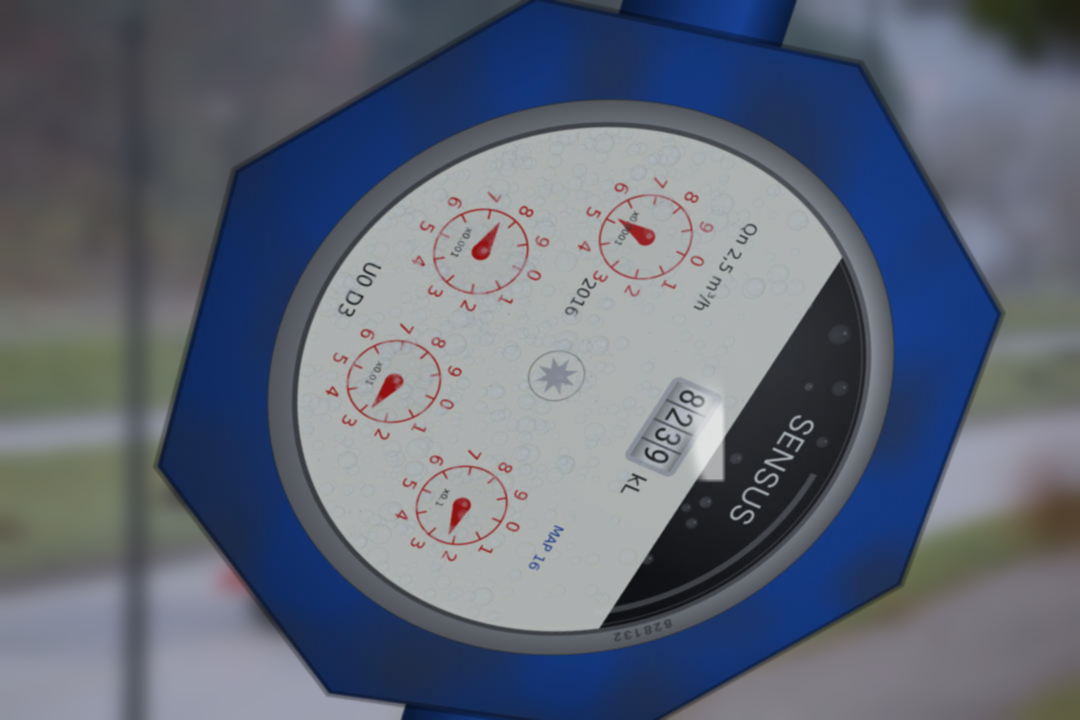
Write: 8239.2275 (kL)
